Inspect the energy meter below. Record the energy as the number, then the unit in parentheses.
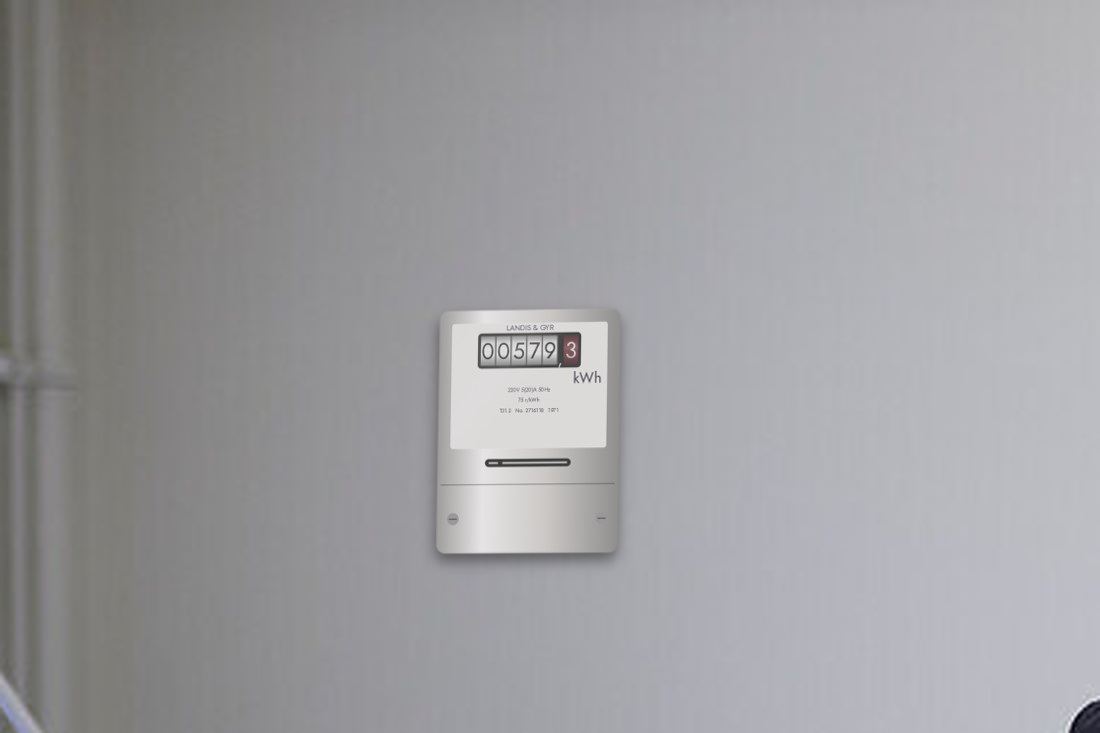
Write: 579.3 (kWh)
